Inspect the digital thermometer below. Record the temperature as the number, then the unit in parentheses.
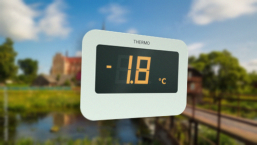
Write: -1.8 (°C)
